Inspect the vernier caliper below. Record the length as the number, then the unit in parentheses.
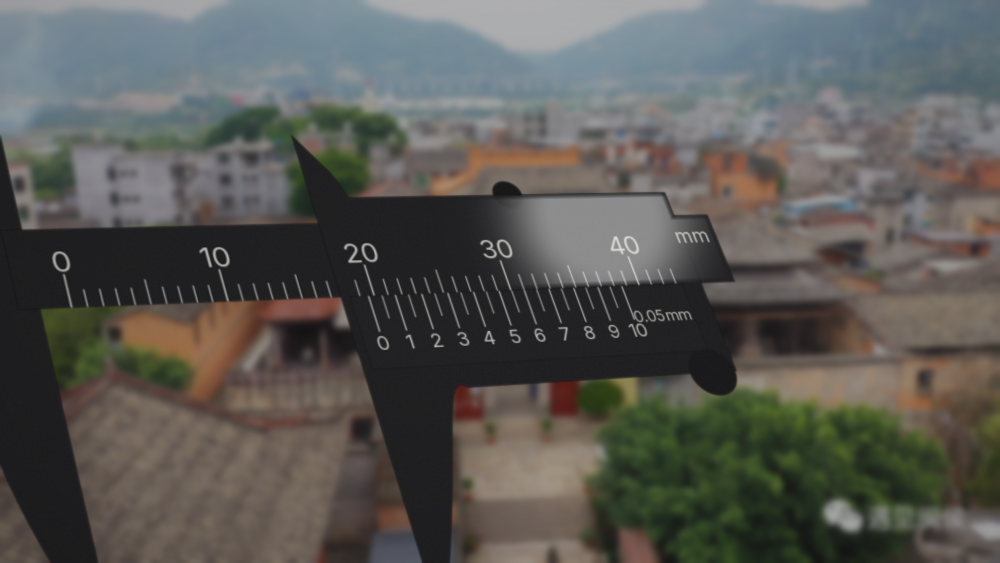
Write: 19.6 (mm)
